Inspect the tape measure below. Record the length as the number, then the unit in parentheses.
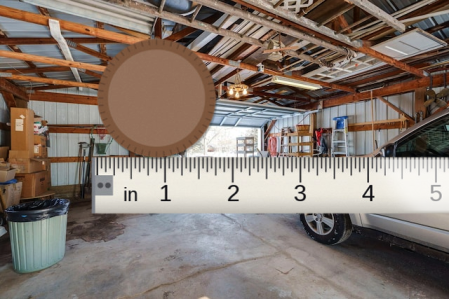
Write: 1.75 (in)
